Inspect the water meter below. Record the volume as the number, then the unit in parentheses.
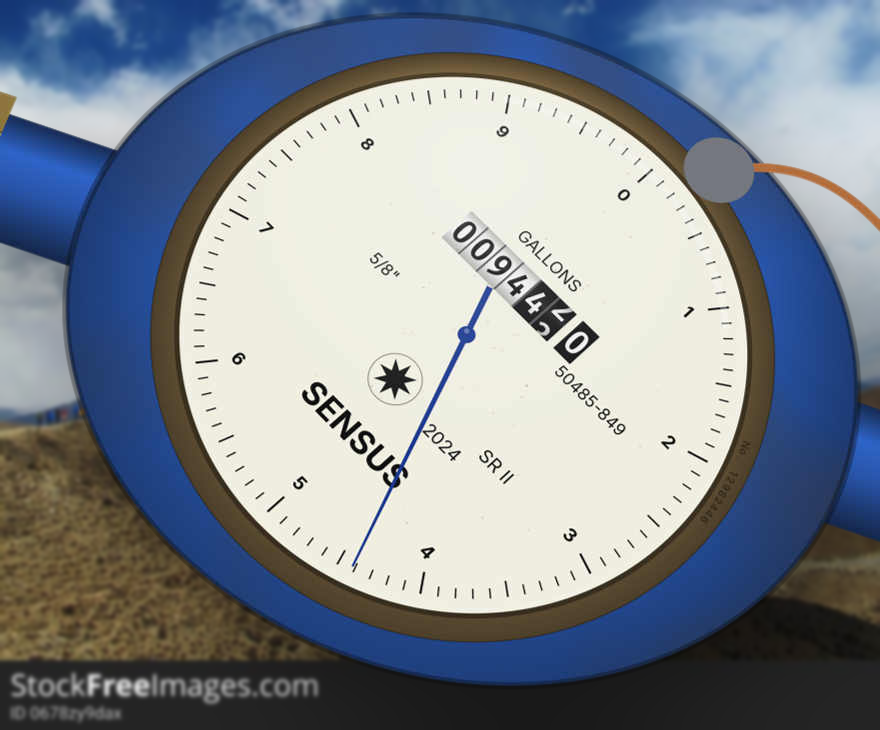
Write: 94424.4 (gal)
